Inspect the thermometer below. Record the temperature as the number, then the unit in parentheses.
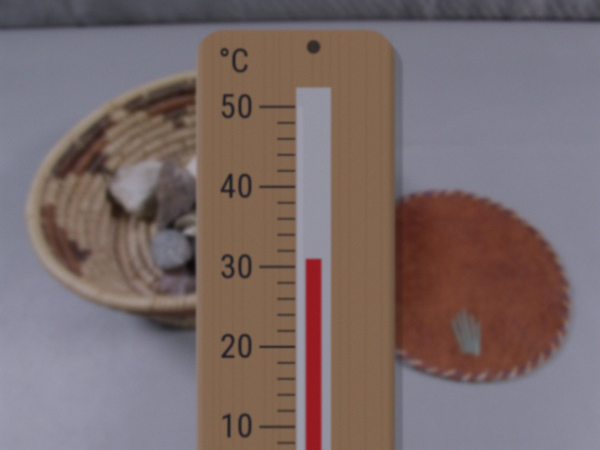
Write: 31 (°C)
